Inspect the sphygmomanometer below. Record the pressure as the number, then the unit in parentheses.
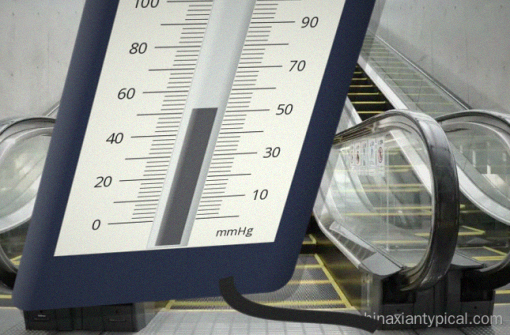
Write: 52 (mmHg)
